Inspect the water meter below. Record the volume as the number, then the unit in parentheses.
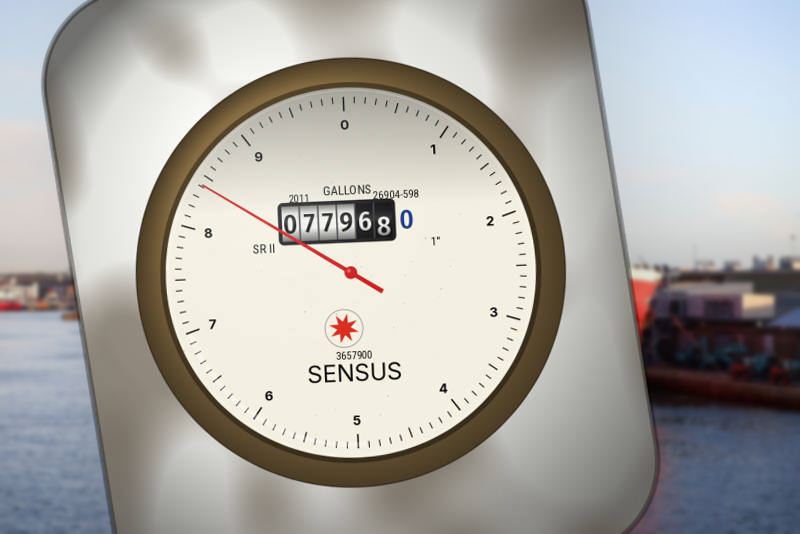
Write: 779678.4 (gal)
